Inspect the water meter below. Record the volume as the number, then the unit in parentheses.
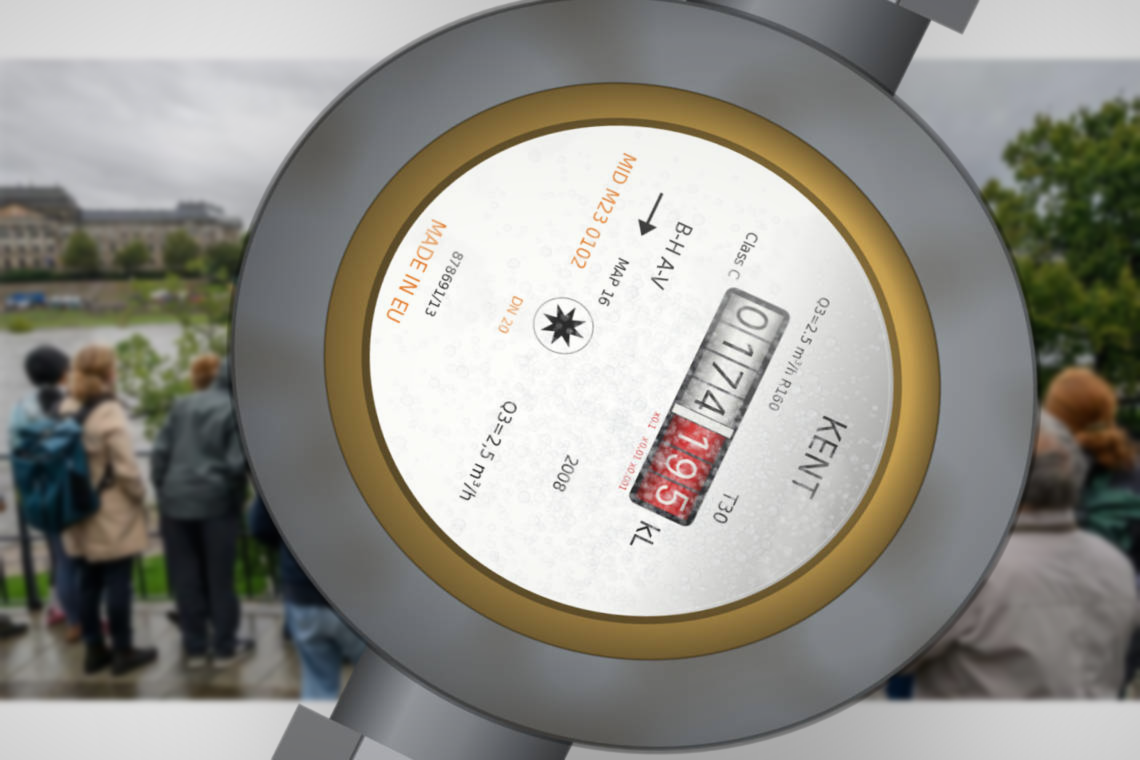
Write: 174.195 (kL)
